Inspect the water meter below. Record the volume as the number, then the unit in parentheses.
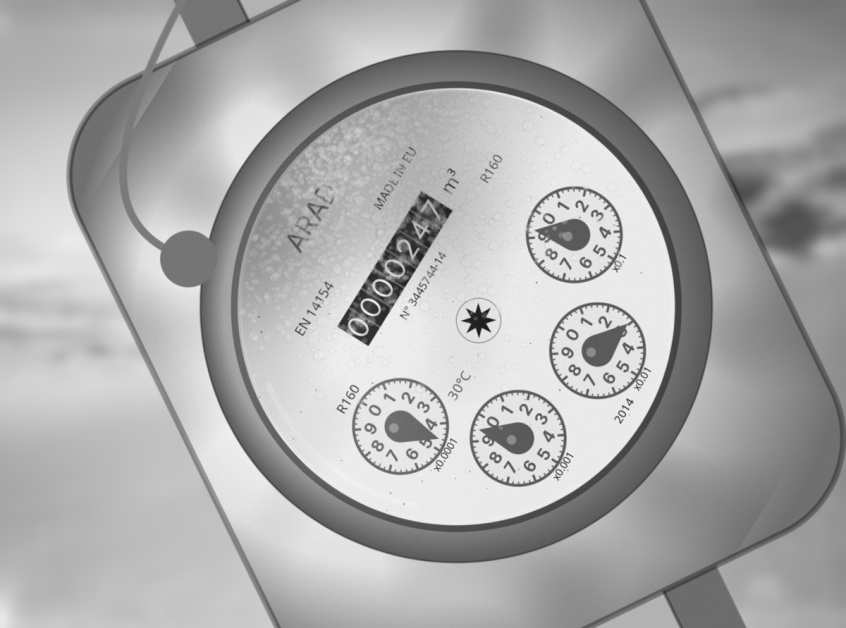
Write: 246.9294 (m³)
